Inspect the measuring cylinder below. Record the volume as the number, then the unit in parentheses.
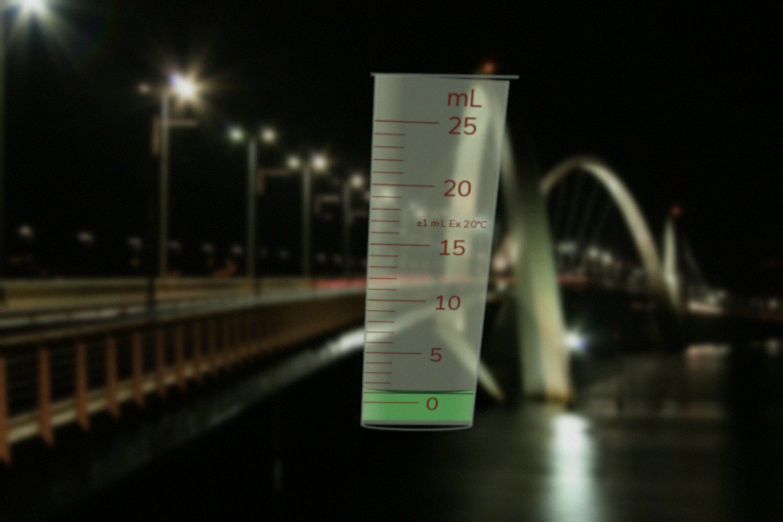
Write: 1 (mL)
